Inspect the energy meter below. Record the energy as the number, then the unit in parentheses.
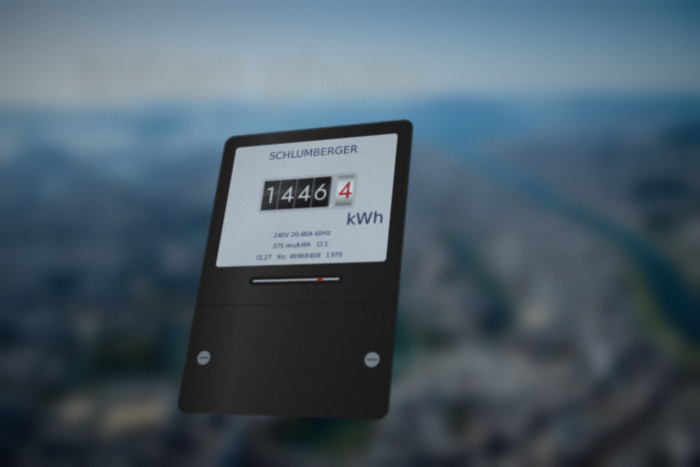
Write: 1446.4 (kWh)
